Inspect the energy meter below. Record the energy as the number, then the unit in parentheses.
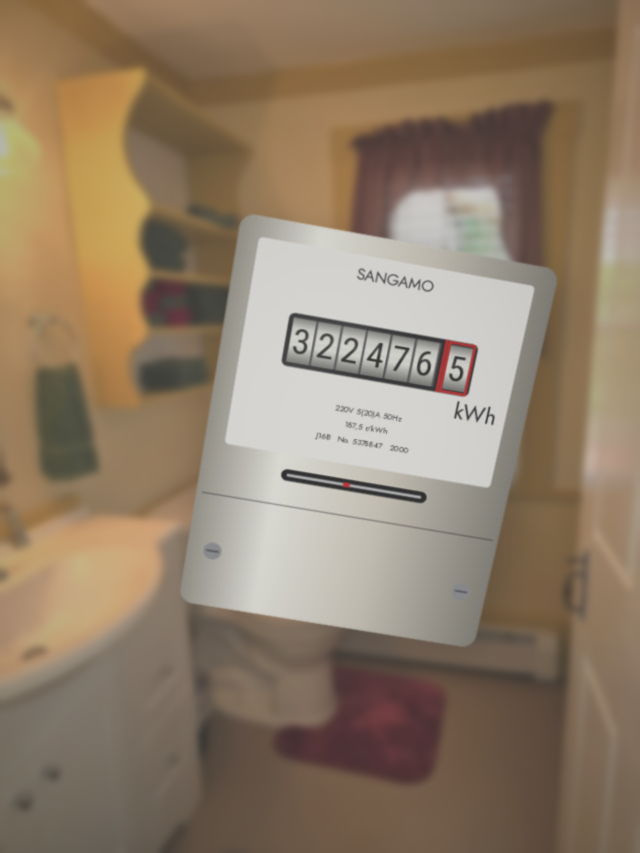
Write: 322476.5 (kWh)
